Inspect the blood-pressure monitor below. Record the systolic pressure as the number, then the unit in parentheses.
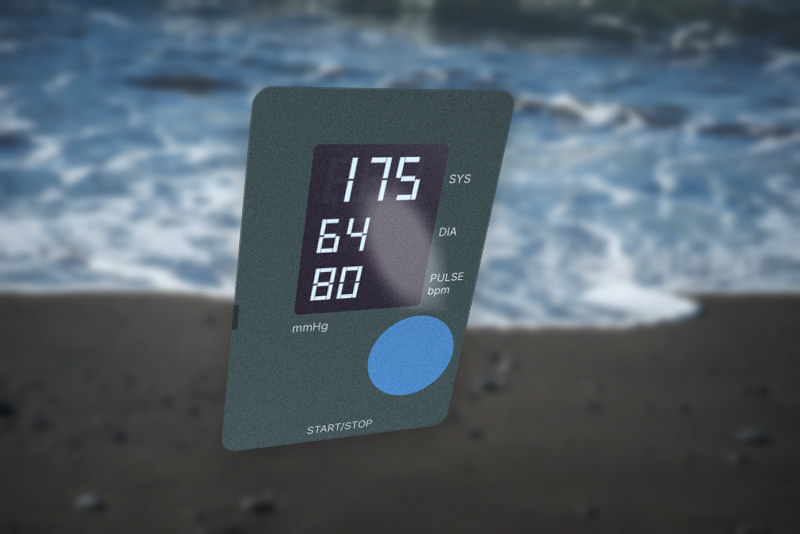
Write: 175 (mmHg)
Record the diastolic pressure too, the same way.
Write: 64 (mmHg)
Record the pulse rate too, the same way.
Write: 80 (bpm)
